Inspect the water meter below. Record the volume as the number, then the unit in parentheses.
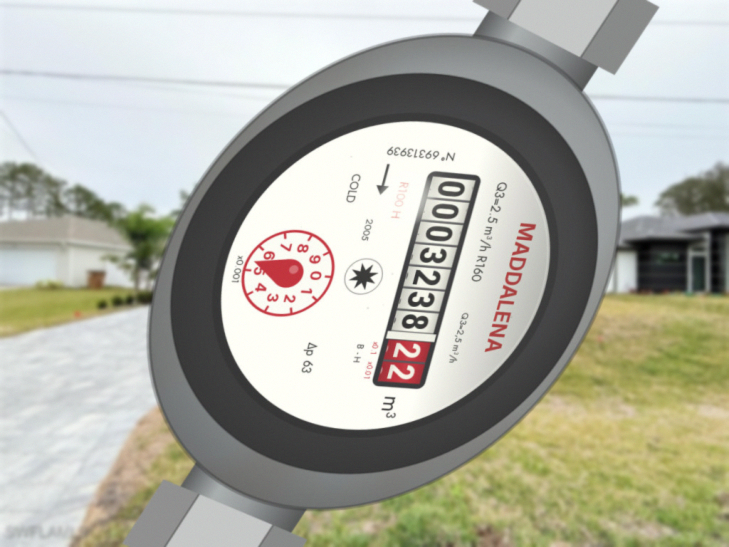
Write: 3238.225 (m³)
